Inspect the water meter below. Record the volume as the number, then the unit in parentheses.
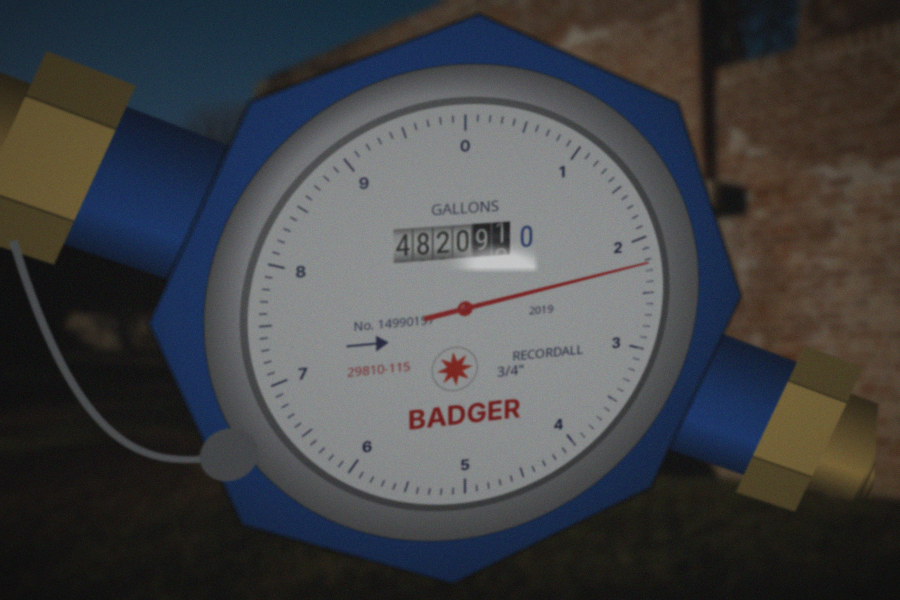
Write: 4820912.2 (gal)
